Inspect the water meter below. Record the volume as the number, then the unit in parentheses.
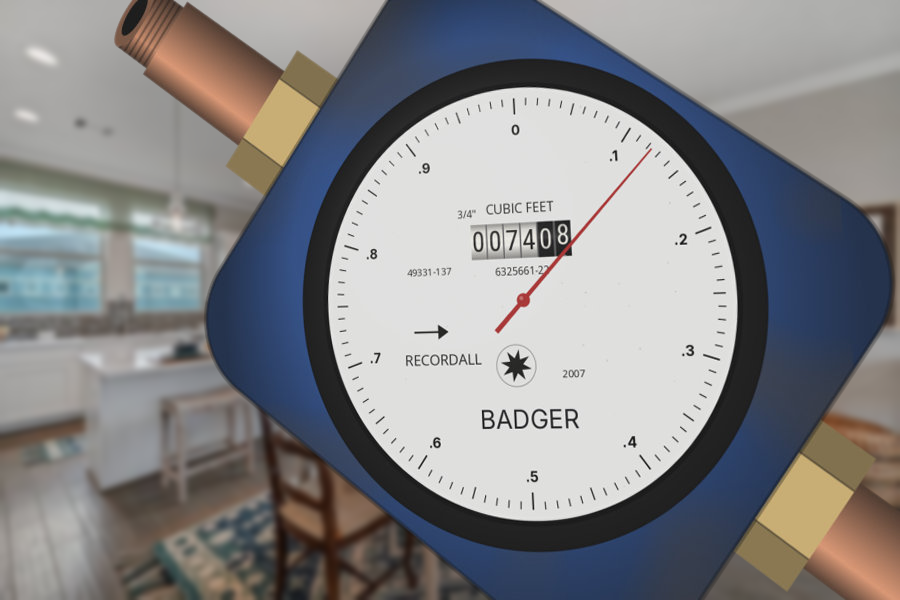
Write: 7408.12 (ft³)
